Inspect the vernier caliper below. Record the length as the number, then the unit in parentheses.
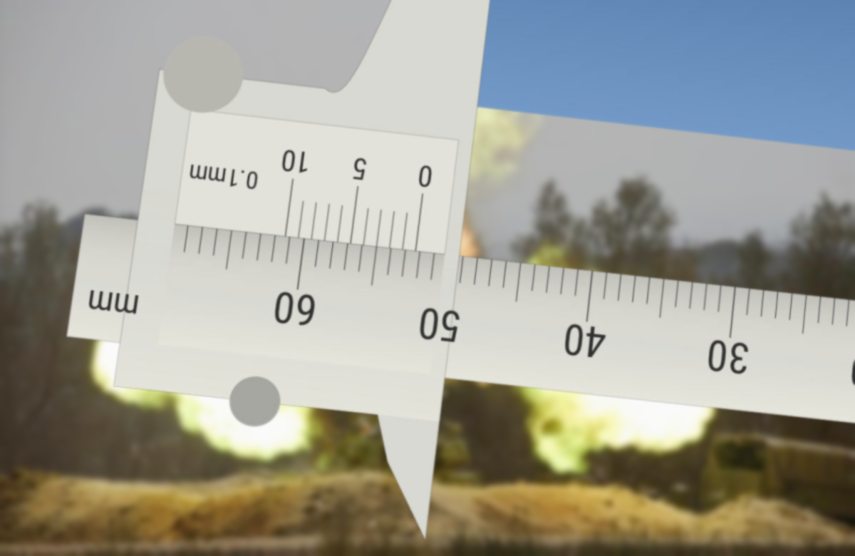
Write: 52.3 (mm)
